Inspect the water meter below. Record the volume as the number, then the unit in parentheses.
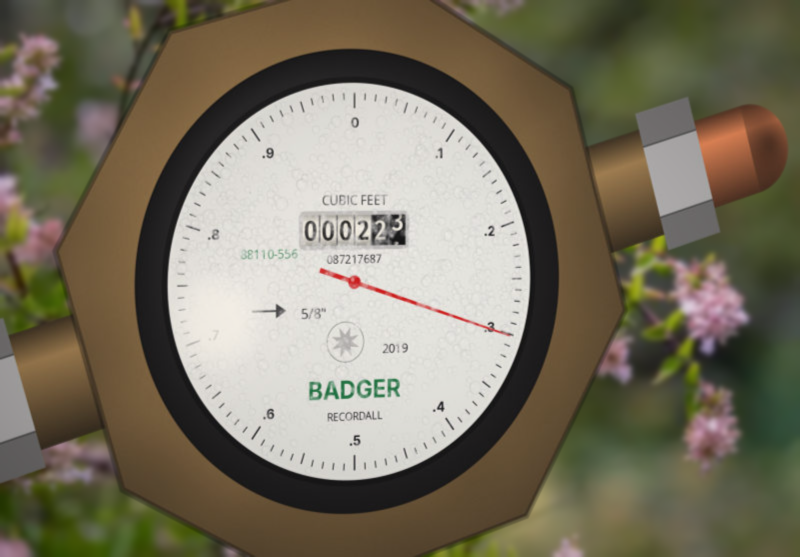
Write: 223.30 (ft³)
